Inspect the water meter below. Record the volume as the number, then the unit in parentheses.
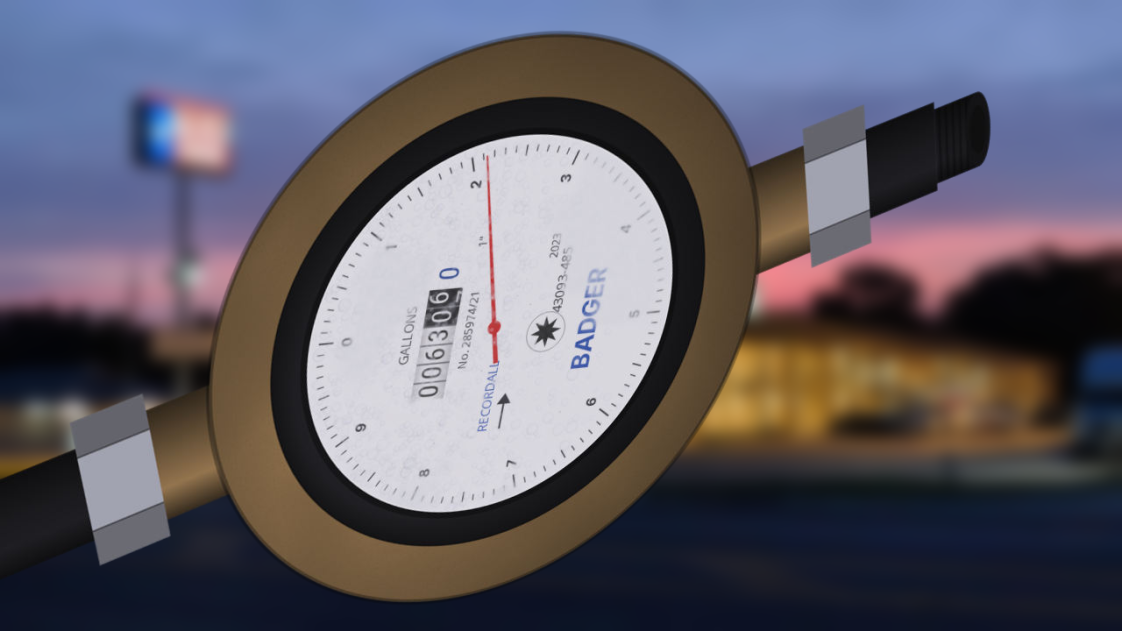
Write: 63062.1 (gal)
